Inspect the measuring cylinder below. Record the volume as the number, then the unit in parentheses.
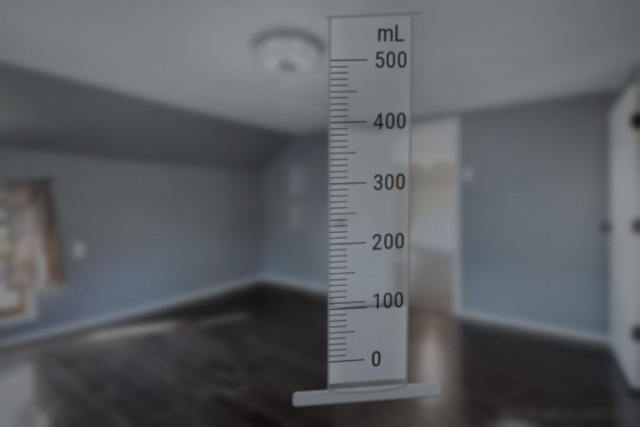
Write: 90 (mL)
